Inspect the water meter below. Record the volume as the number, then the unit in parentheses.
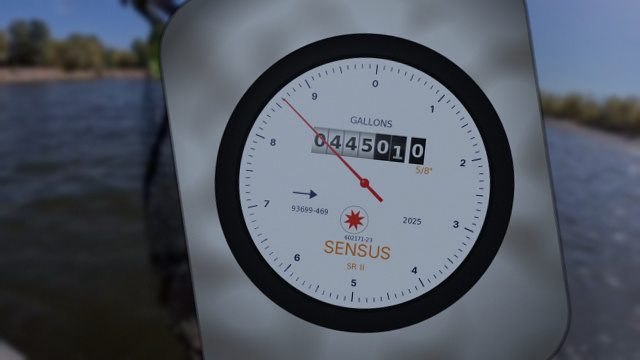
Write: 445008.6 (gal)
